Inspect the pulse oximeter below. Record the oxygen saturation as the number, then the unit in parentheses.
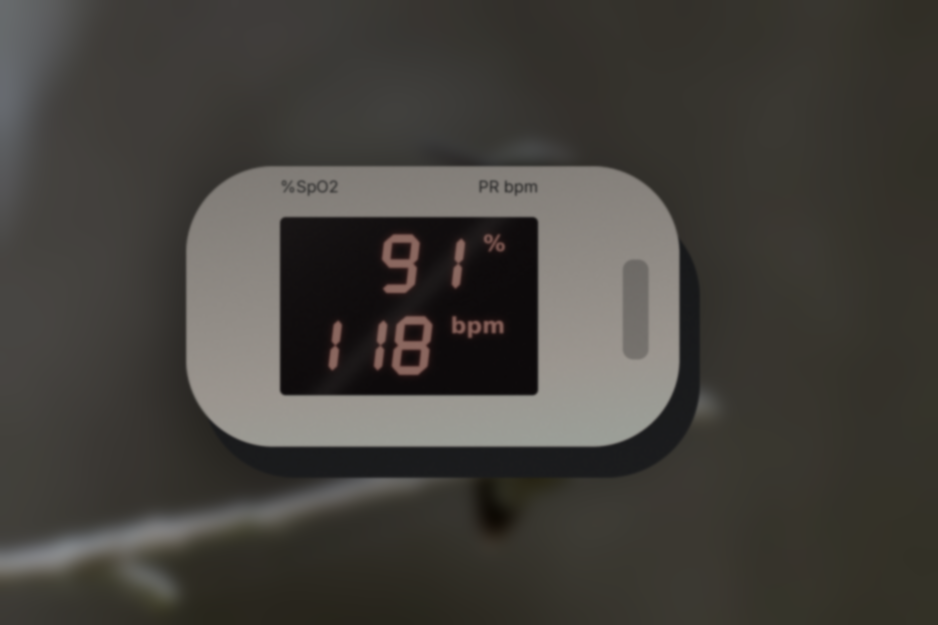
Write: 91 (%)
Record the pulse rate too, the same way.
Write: 118 (bpm)
